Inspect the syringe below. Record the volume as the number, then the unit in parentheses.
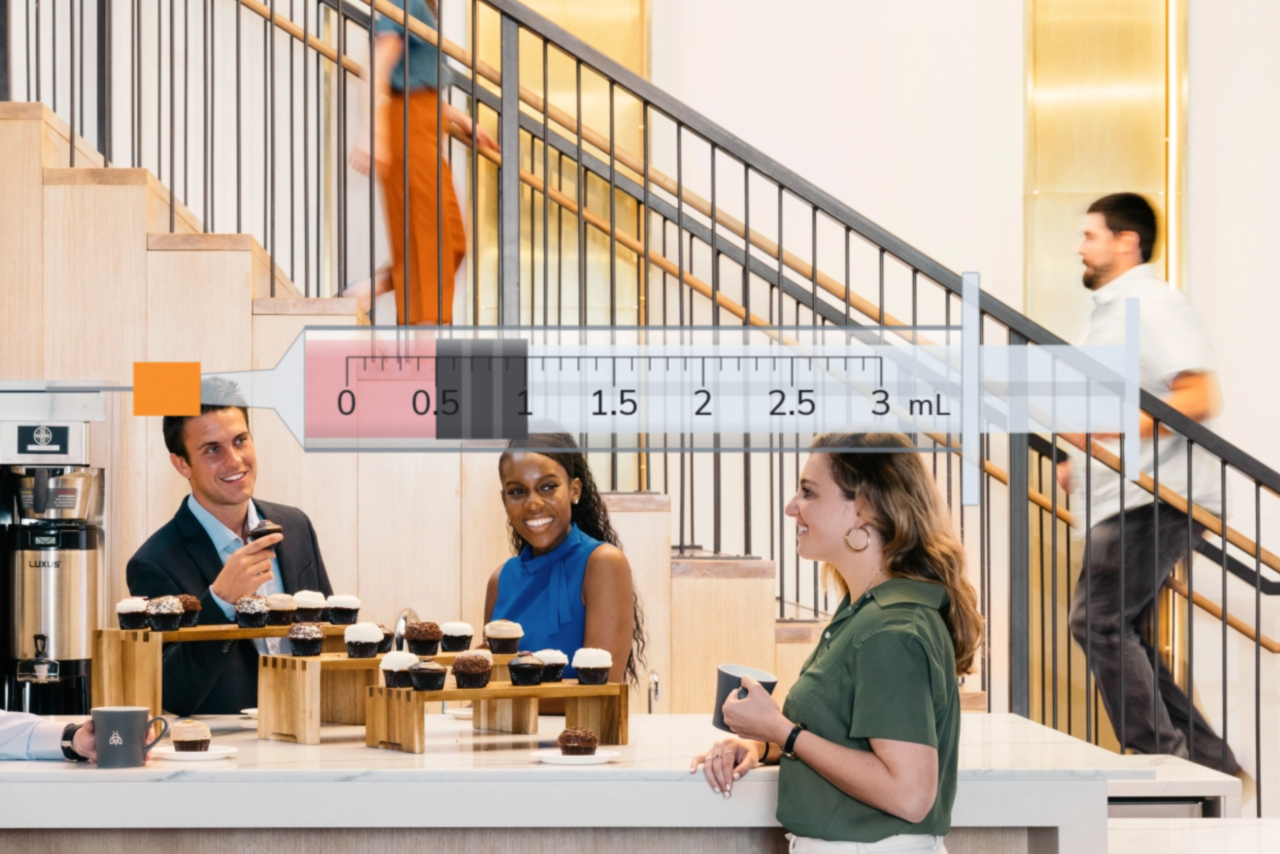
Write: 0.5 (mL)
